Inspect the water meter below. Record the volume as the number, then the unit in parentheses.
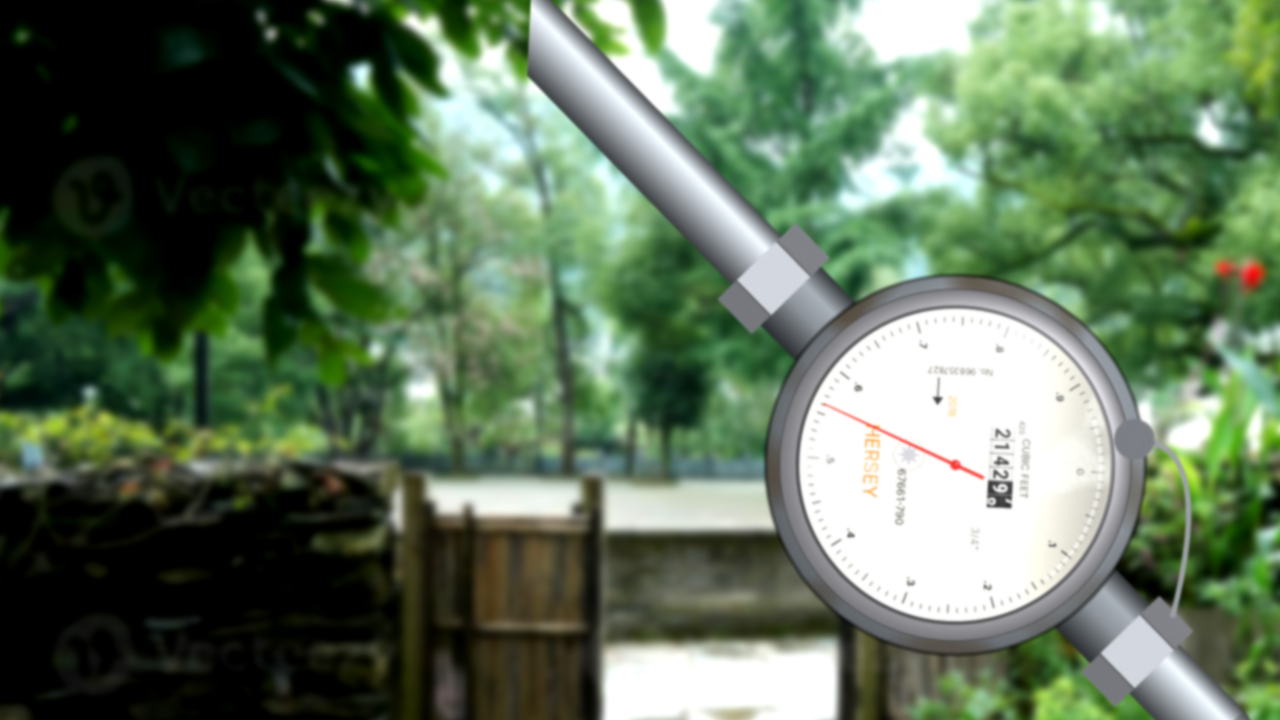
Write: 214297.56 (ft³)
